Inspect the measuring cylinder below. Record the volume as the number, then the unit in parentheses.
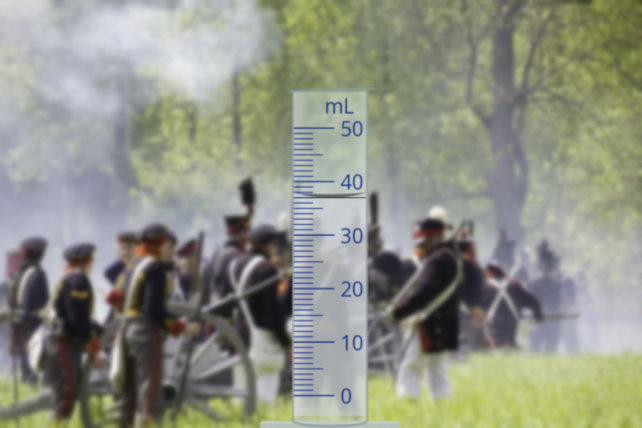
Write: 37 (mL)
